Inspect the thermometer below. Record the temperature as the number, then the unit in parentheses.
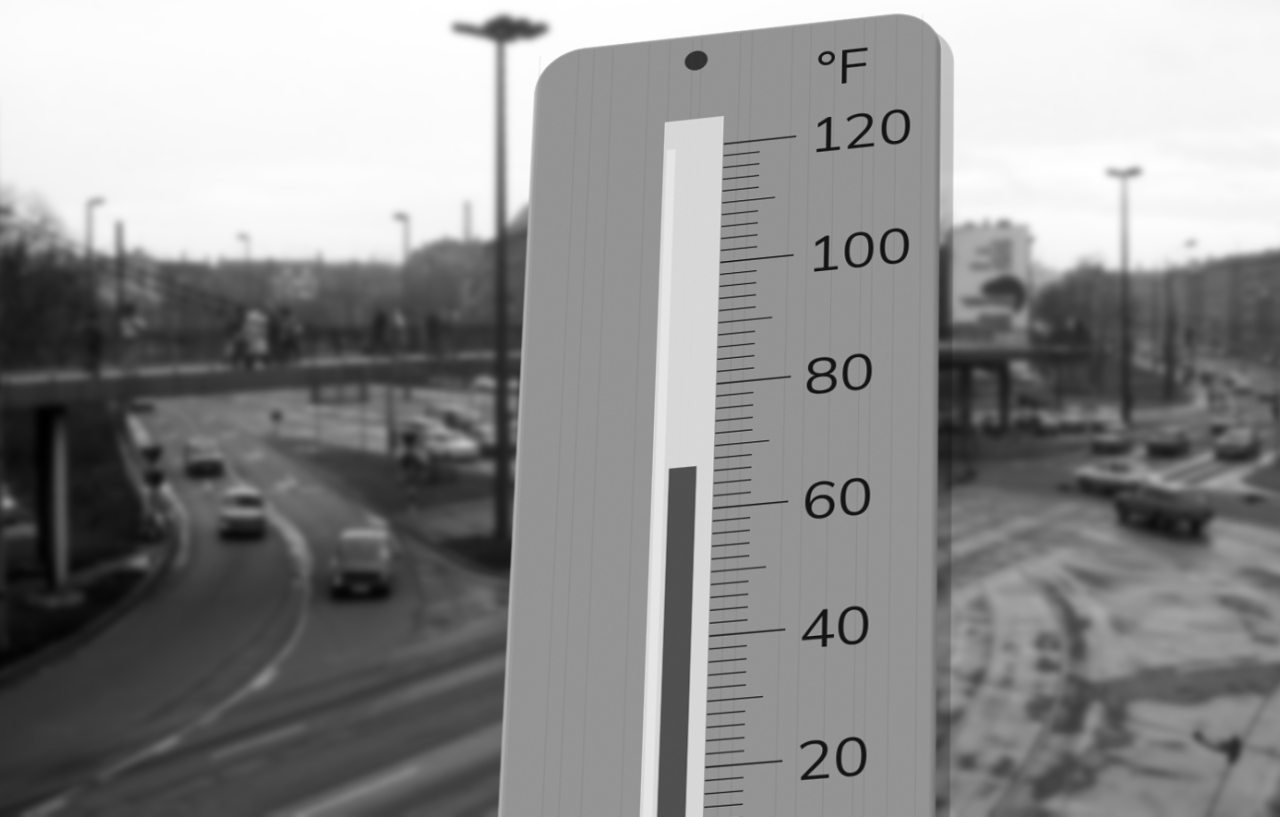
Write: 67 (°F)
